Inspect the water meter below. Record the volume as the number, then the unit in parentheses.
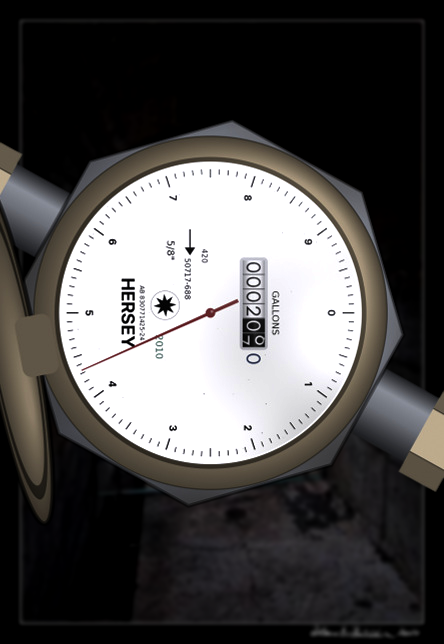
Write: 2064.3 (gal)
